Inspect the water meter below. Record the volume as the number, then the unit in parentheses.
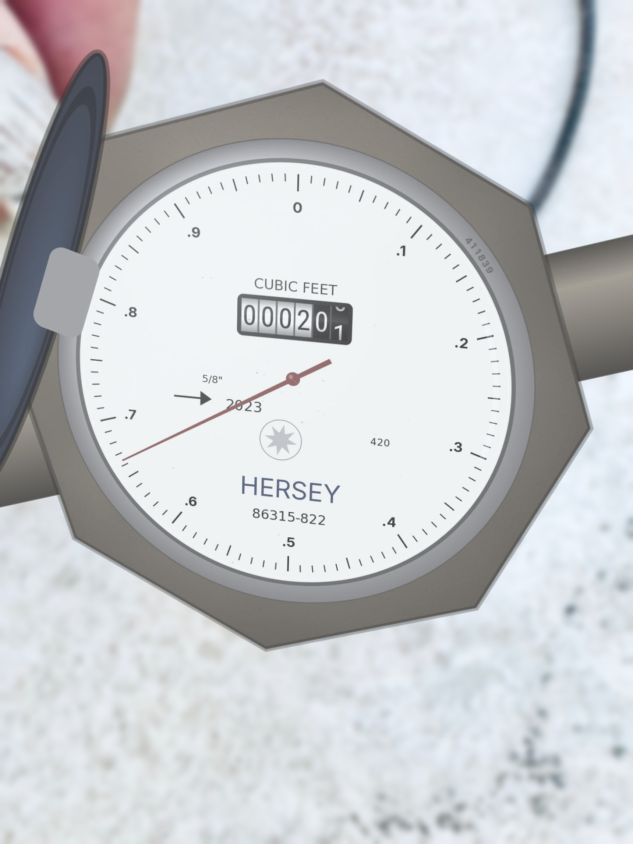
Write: 200.66 (ft³)
